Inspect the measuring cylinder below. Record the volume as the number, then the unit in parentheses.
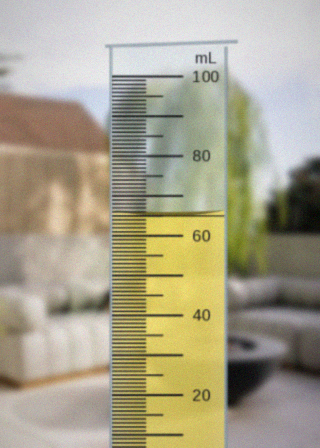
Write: 65 (mL)
